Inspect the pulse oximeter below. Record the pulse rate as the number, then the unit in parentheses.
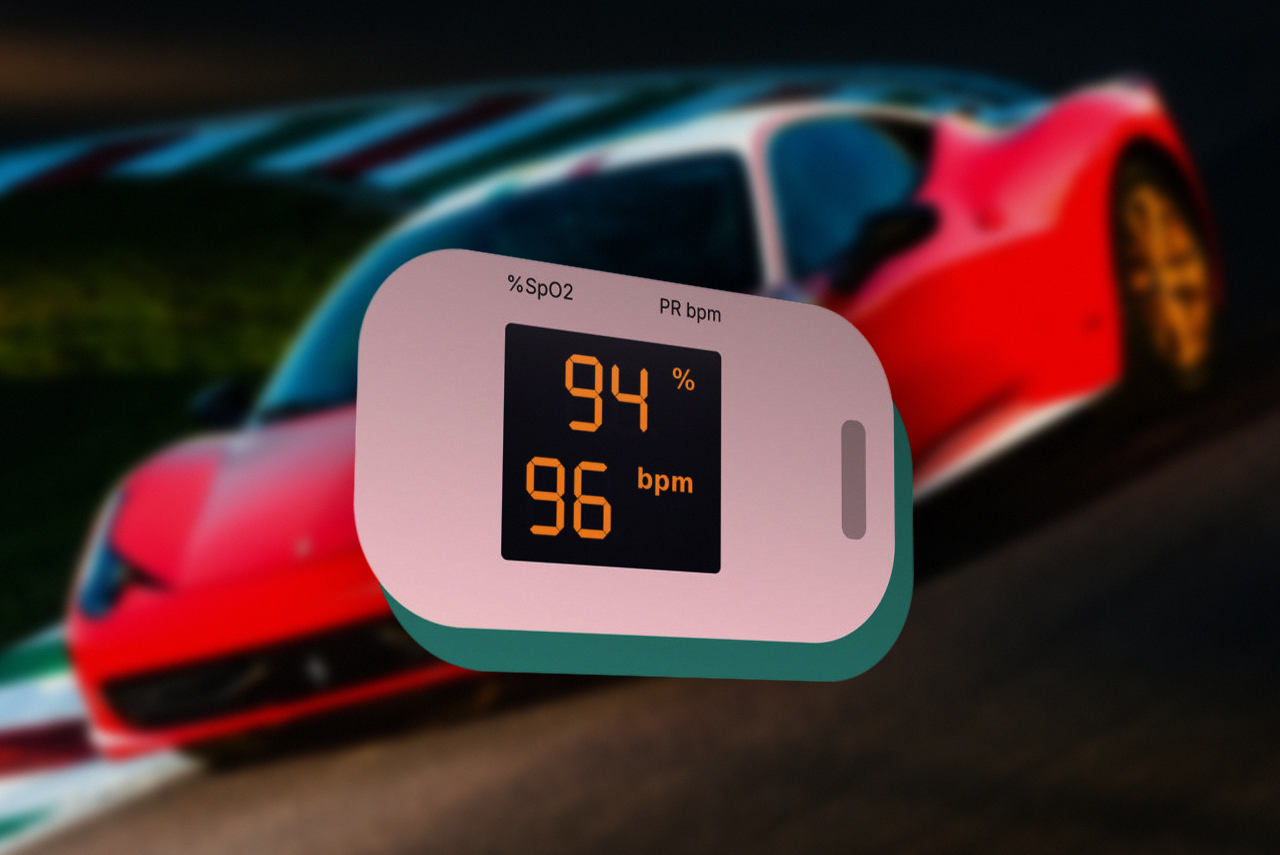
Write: 96 (bpm)
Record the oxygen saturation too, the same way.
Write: 94 (%)
